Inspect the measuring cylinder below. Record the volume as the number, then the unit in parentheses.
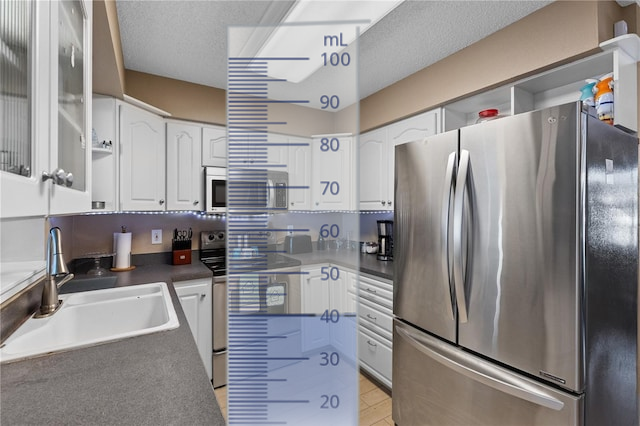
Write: 40 (mL)
